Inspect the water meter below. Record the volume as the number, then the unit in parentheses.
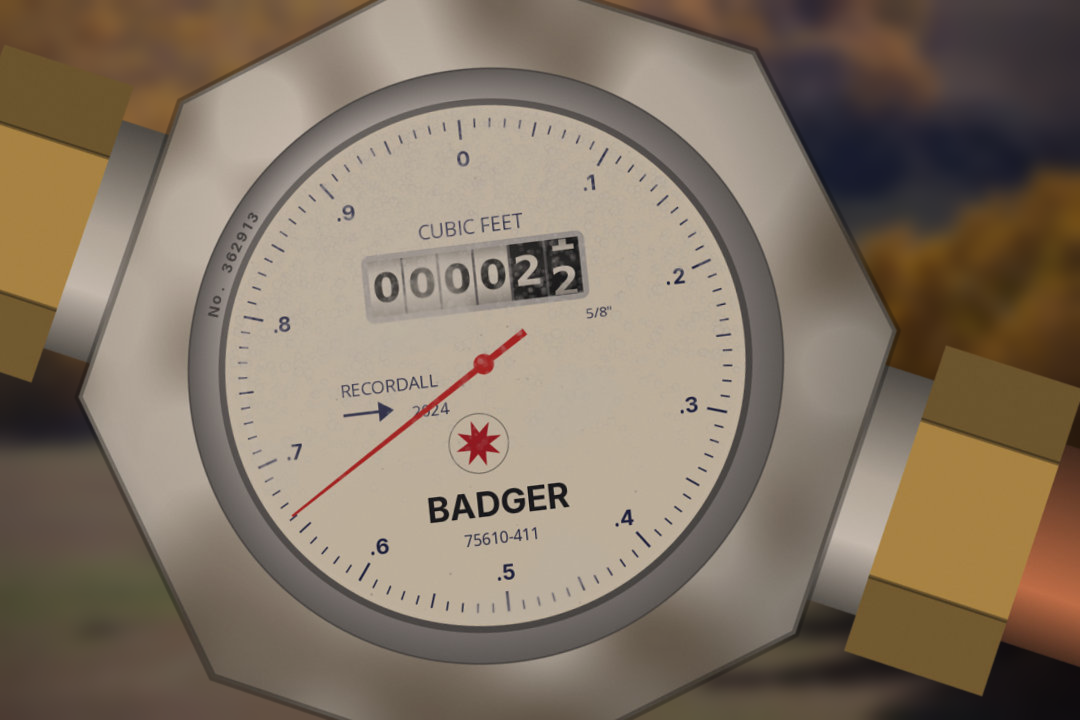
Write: 21.66 (ft³)
